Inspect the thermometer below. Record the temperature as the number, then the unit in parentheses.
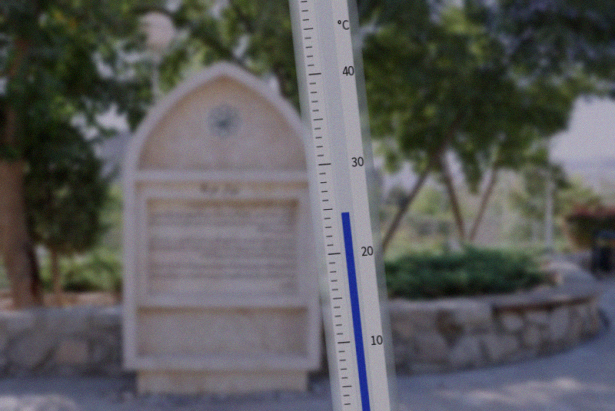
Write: 24.5 (°C)
